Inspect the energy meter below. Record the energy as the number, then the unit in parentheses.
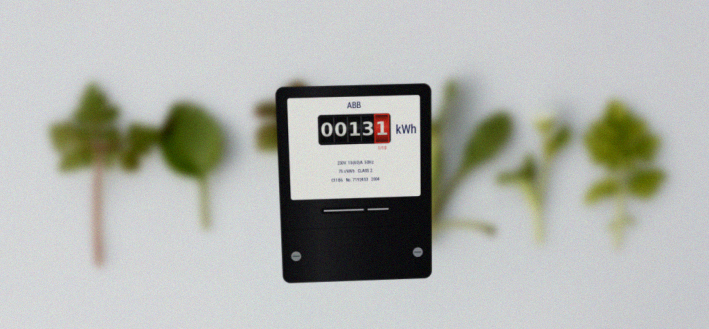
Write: 13.1 (kWh)
